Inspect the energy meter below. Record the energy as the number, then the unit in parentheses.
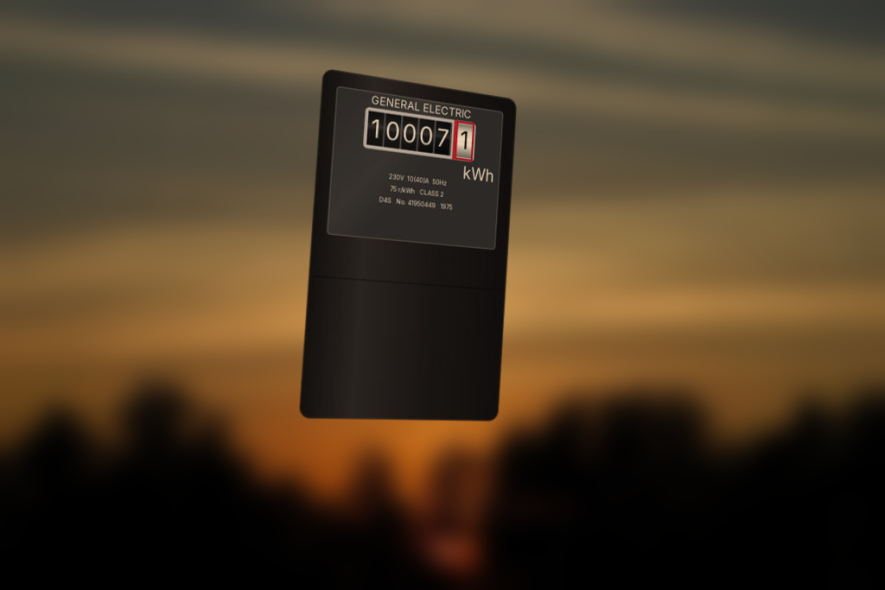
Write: 10007.1 (kWh)
